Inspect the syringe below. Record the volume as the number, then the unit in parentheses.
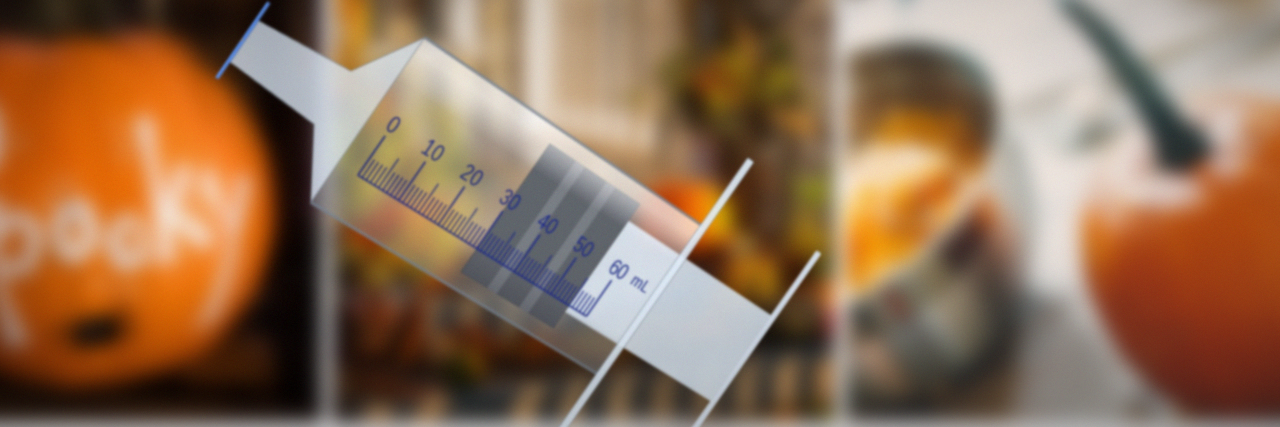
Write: 30 (mL)
